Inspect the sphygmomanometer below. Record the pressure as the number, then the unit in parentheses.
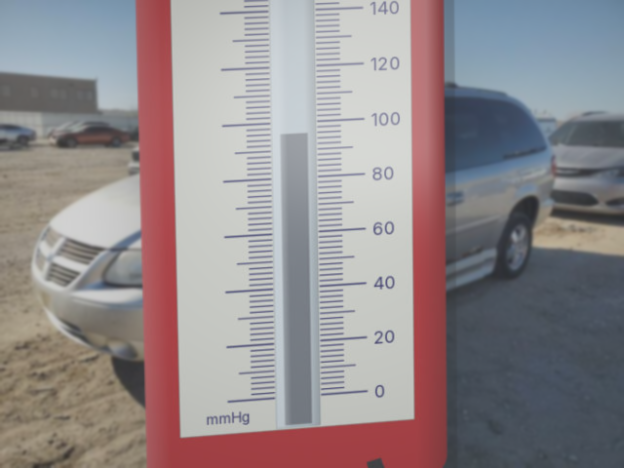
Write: 96 (mmHg)
